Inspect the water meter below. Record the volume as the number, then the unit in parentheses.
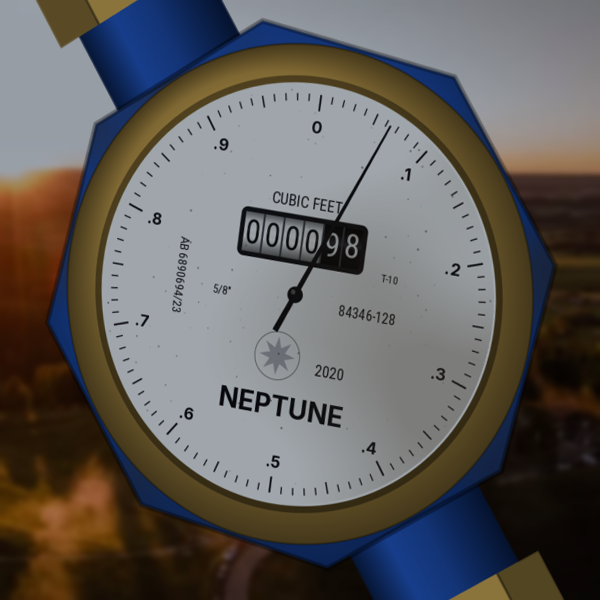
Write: 98.06 (ft³)
